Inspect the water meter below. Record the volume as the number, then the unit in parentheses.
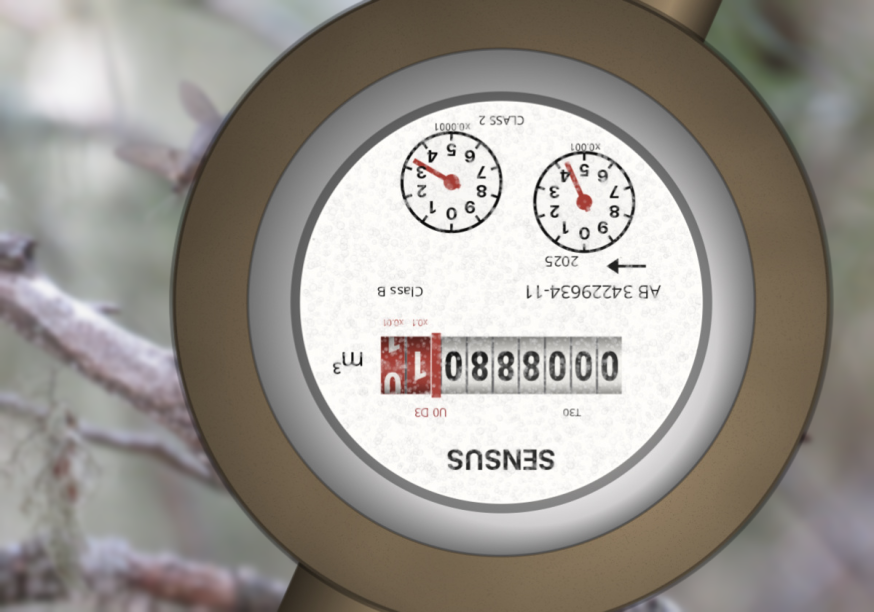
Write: 8880.1043 (m³)
